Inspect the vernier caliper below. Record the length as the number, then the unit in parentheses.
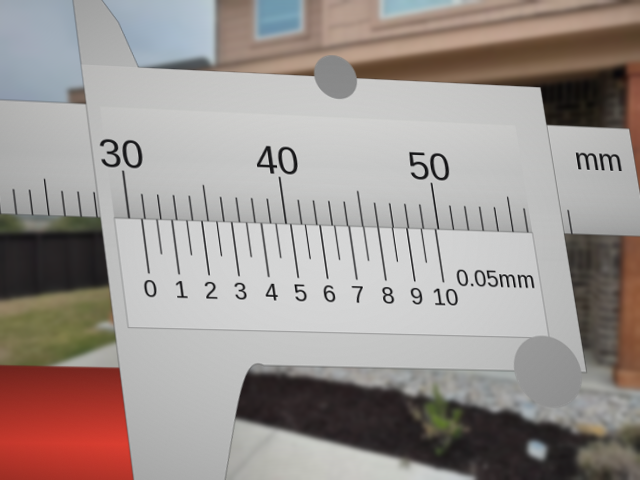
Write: 30.8 (mm)
